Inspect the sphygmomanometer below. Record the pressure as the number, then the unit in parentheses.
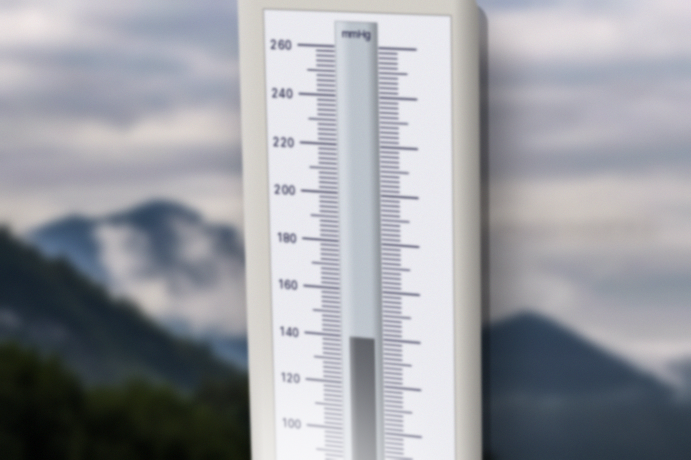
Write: 140 (mmHg)
